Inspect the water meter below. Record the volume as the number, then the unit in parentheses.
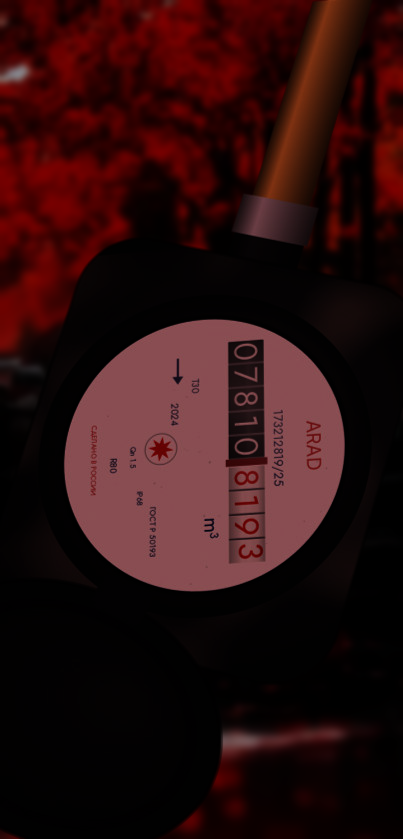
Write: 7810.8193 (m³)
